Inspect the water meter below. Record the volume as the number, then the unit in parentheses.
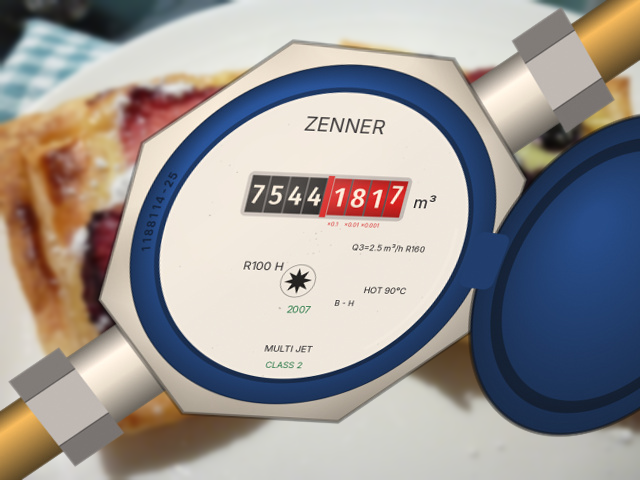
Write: 7544.1817 (m³)
